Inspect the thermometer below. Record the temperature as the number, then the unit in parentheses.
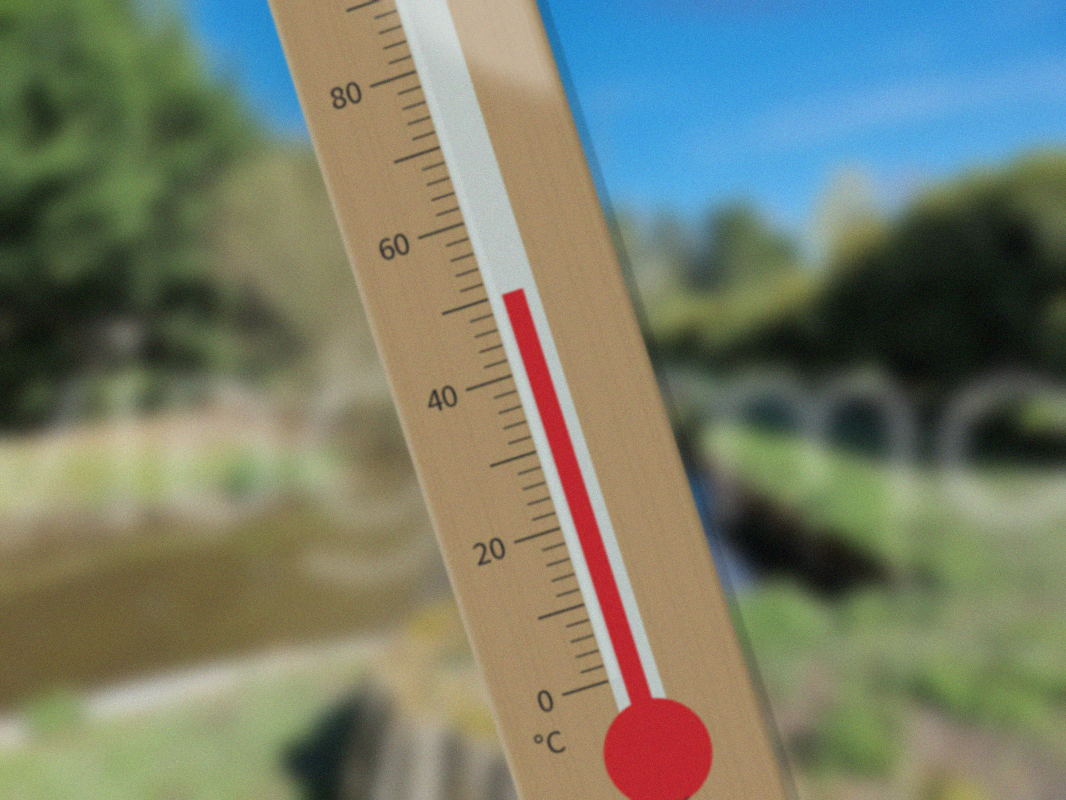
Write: 50 (°C)
